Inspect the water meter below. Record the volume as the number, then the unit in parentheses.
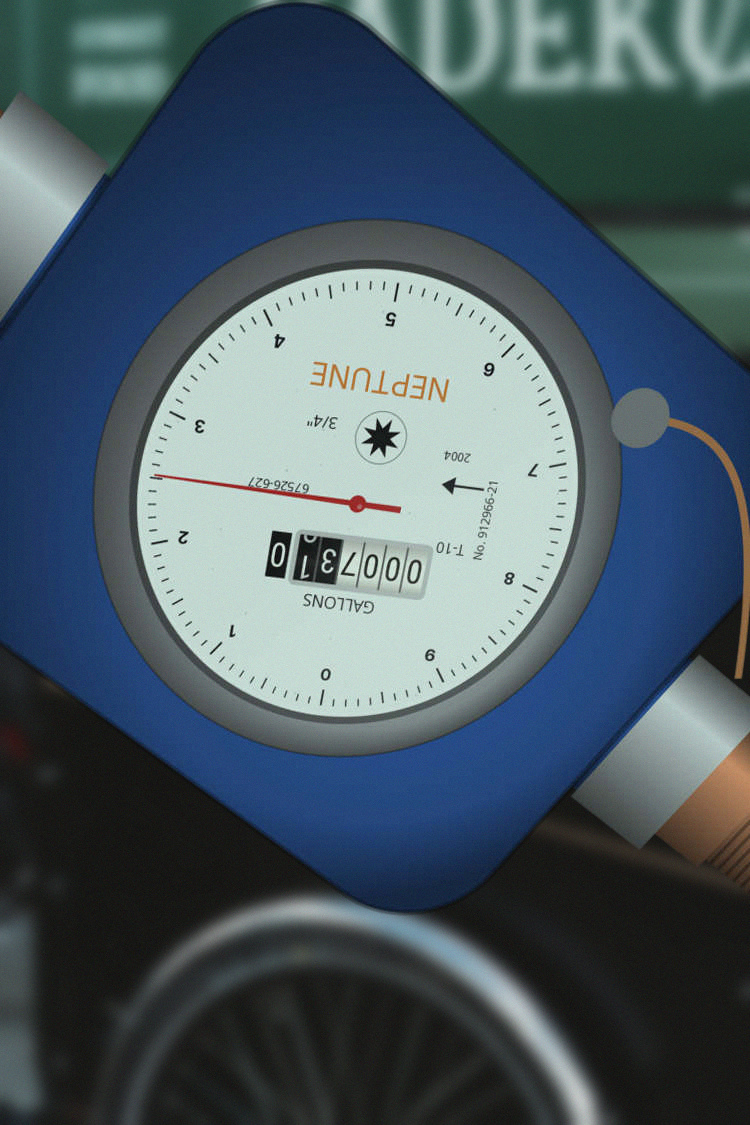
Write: 7312.5 (gal)
